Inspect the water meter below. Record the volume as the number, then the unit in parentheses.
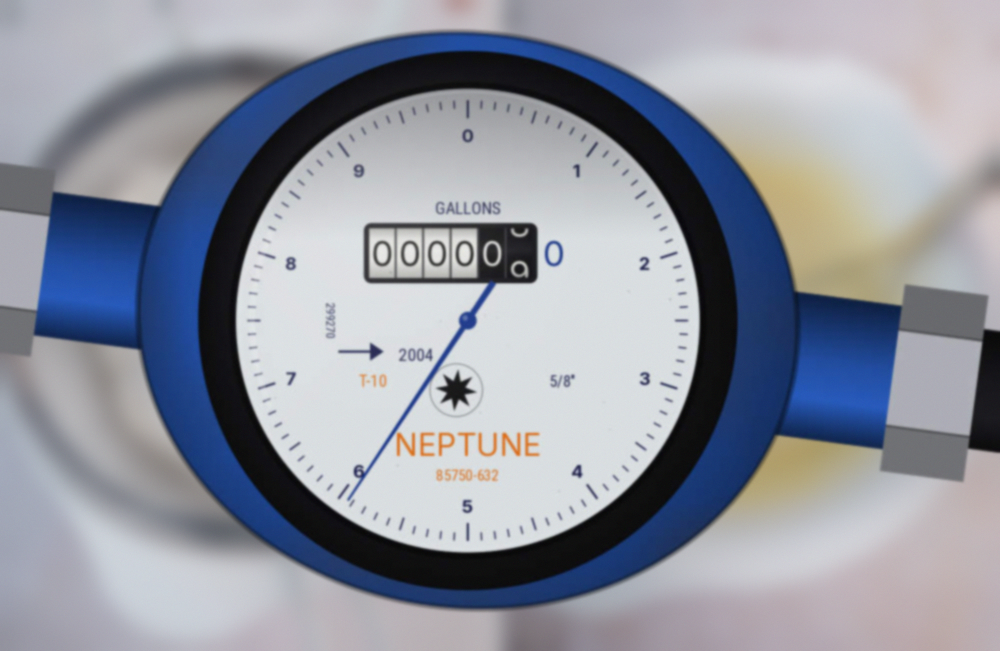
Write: 85.9 (gal)
